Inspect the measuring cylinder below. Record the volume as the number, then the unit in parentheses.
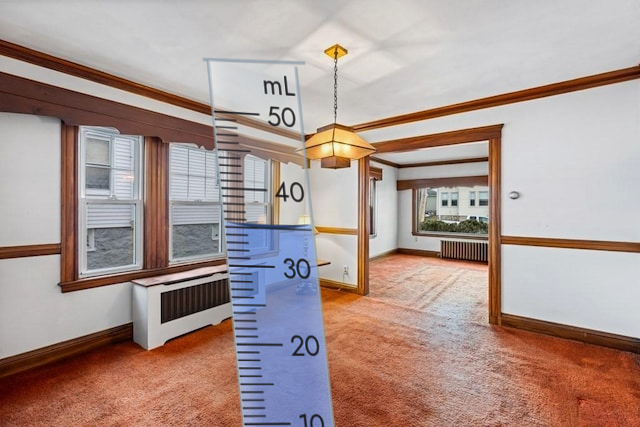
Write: 35 (mL)
